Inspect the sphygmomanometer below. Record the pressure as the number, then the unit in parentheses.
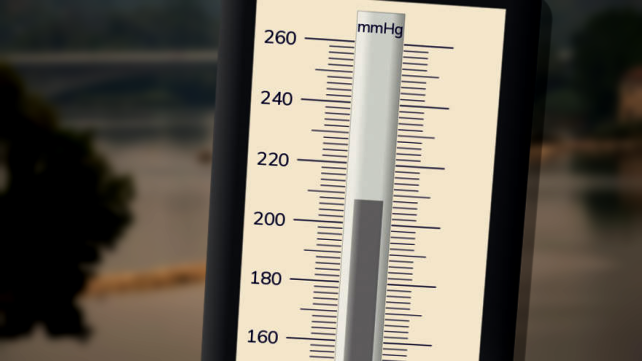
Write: 208 (mmHg)
